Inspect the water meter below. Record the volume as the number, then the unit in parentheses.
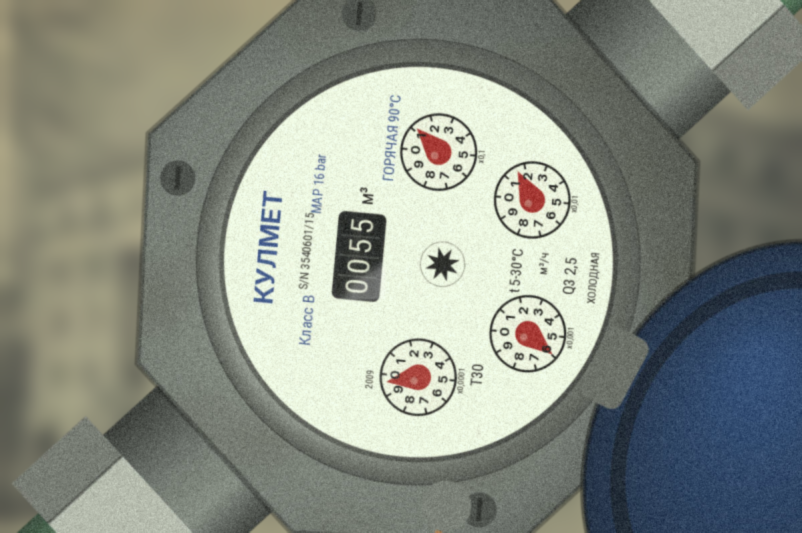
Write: 55.1159 (m³)
